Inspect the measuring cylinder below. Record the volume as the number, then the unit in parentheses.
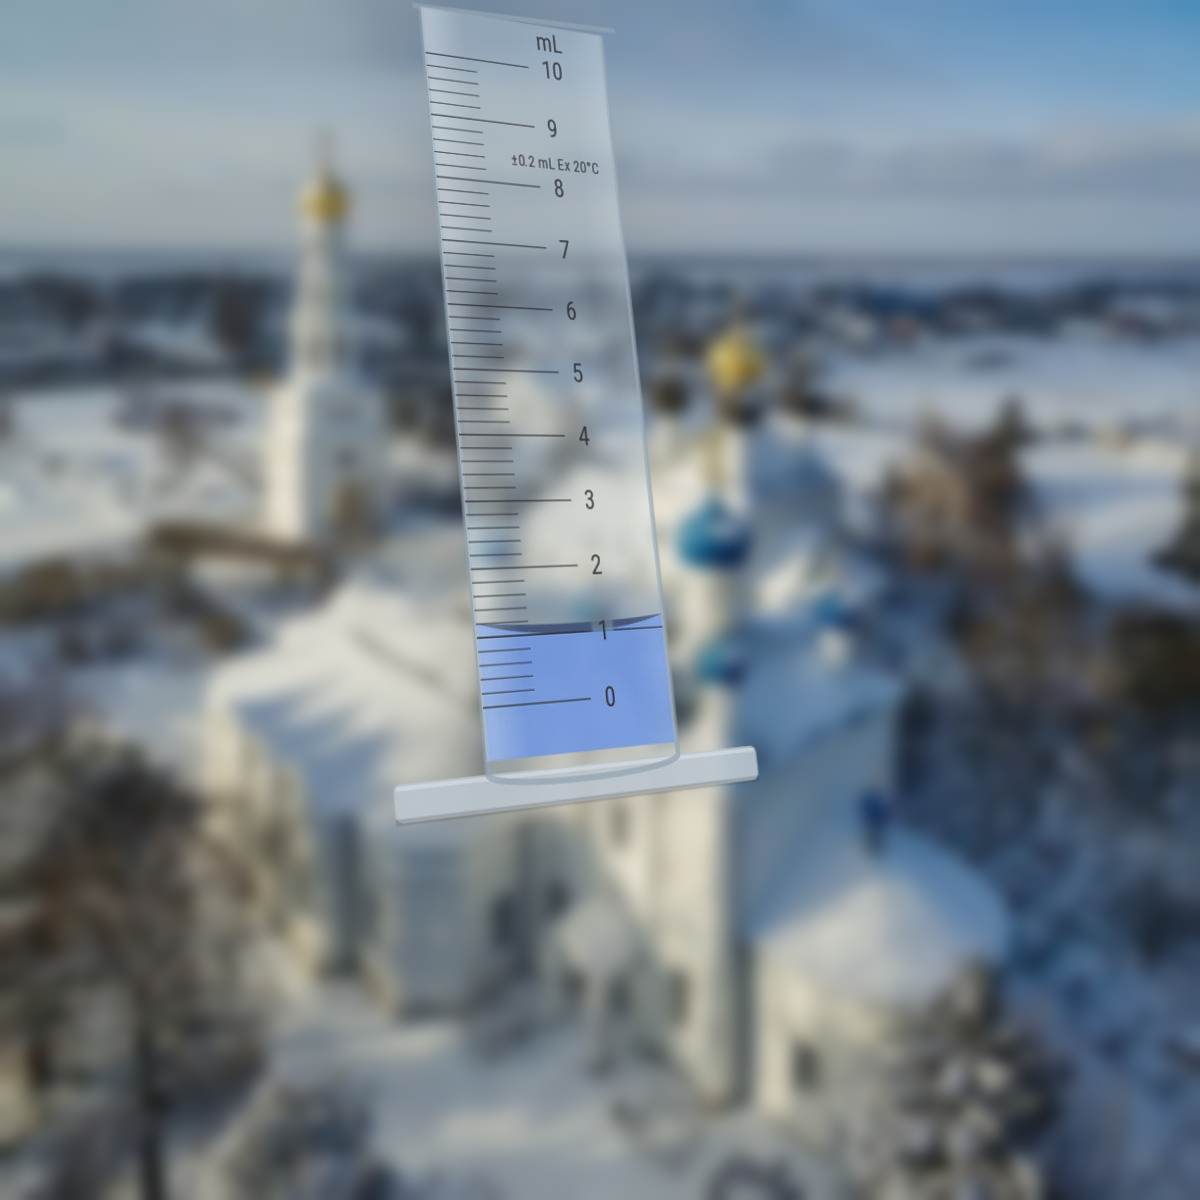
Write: 1 (mL)
